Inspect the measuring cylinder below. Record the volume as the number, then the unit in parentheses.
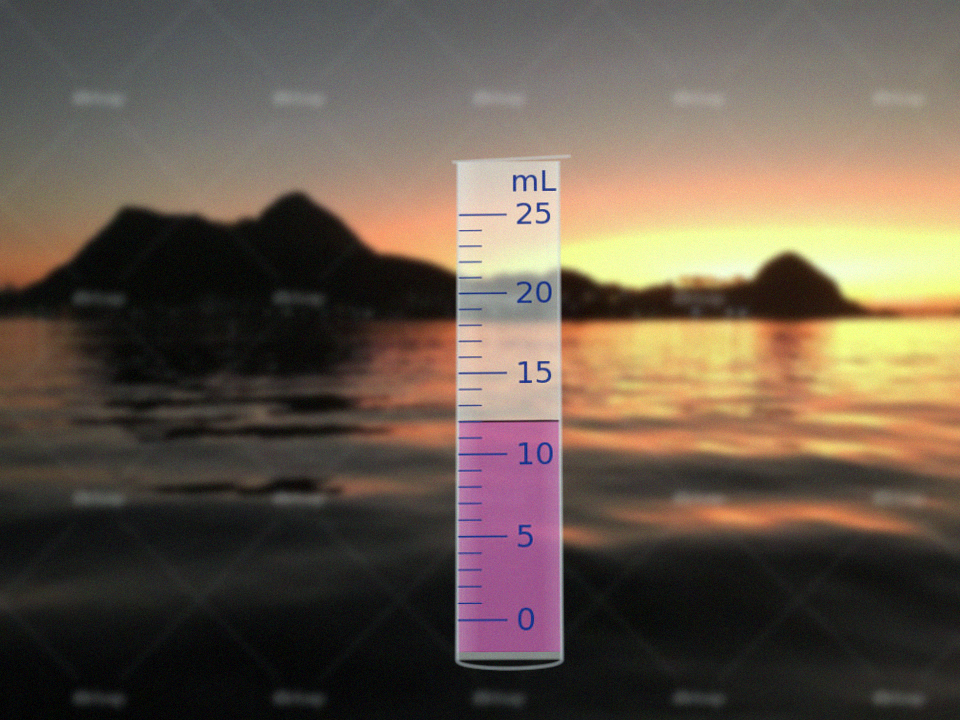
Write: 12 (mL)
